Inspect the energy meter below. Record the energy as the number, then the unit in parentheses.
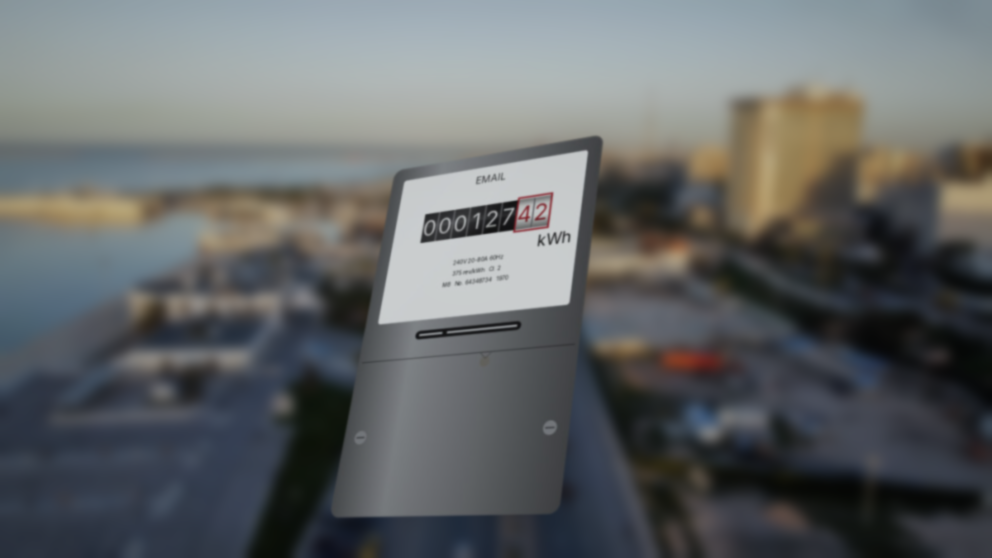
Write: 127.42 (kWh)
